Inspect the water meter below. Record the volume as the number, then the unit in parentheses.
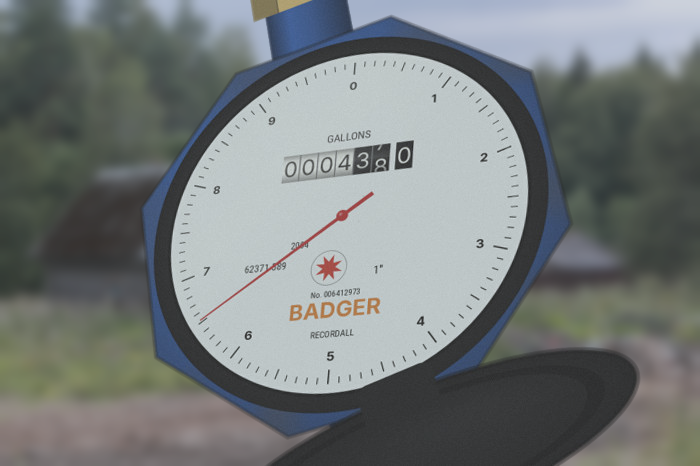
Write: 4376.5 (gal)
